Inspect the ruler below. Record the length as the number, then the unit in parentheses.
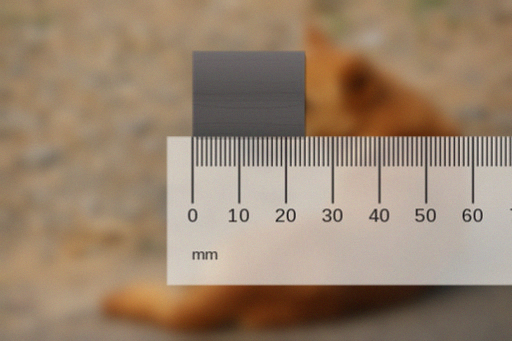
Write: 24 (mm)
